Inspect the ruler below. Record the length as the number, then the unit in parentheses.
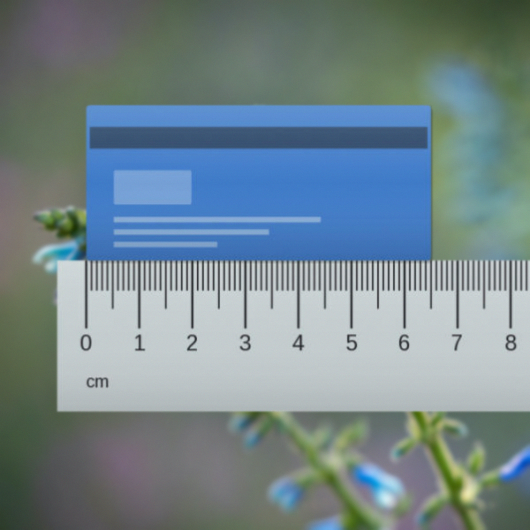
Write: 6.5 (cm)
